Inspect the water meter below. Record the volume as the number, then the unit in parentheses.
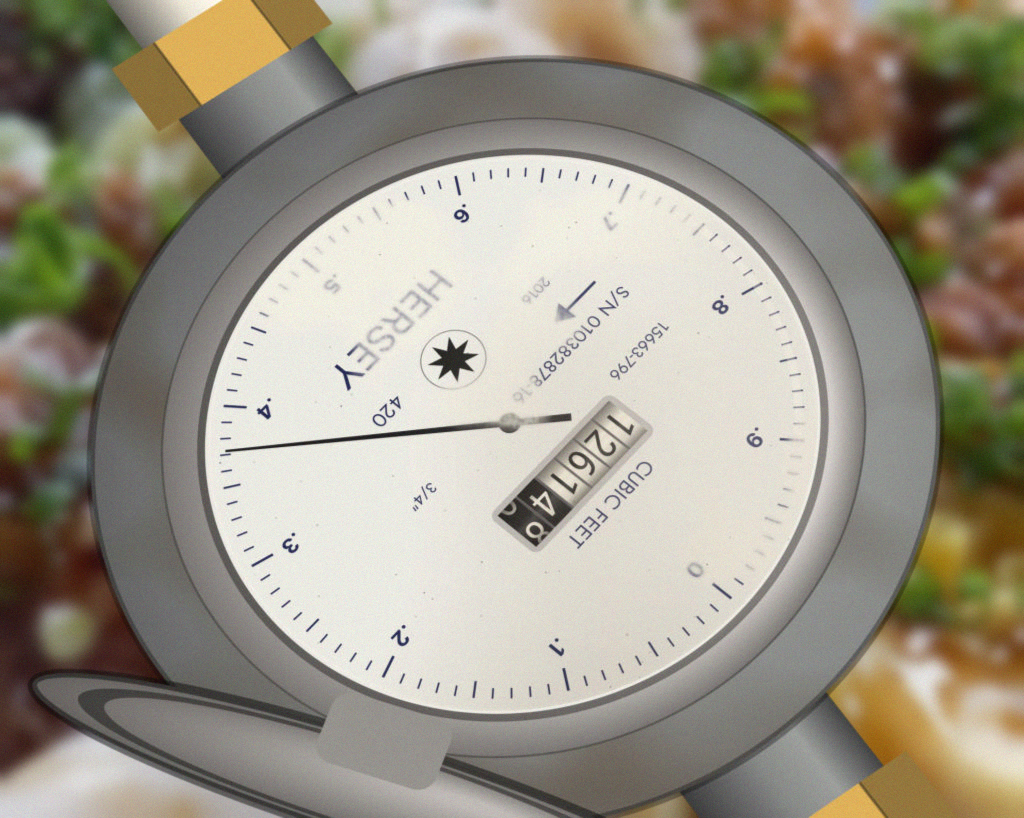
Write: 126148.37 (ft³)
